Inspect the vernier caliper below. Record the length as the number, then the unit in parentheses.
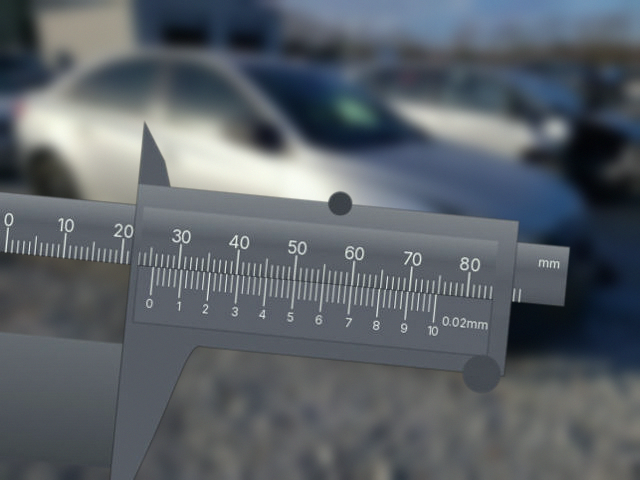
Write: 25.6 (mm)
